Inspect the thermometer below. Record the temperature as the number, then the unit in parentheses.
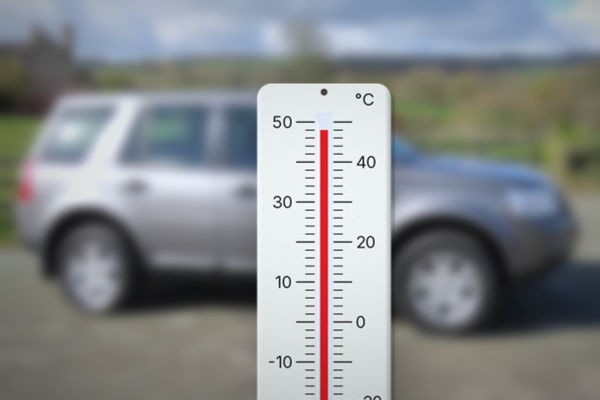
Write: 48 (°C)
